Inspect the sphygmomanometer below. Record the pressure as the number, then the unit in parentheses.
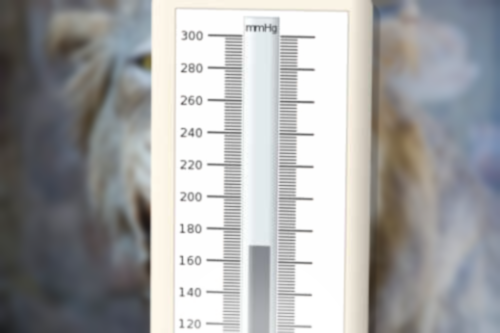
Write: 170 (mmHg)
